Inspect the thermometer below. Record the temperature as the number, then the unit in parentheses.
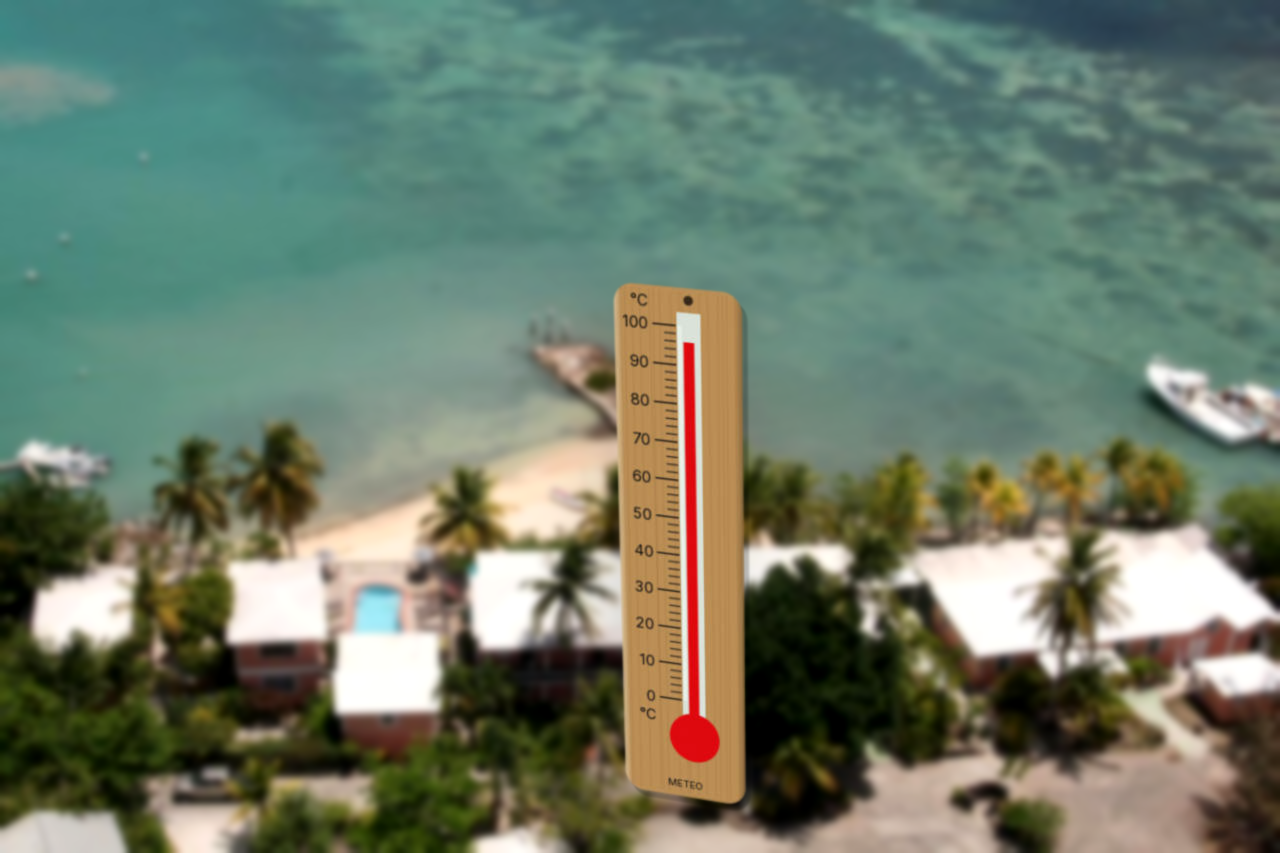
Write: 96 (°C)
